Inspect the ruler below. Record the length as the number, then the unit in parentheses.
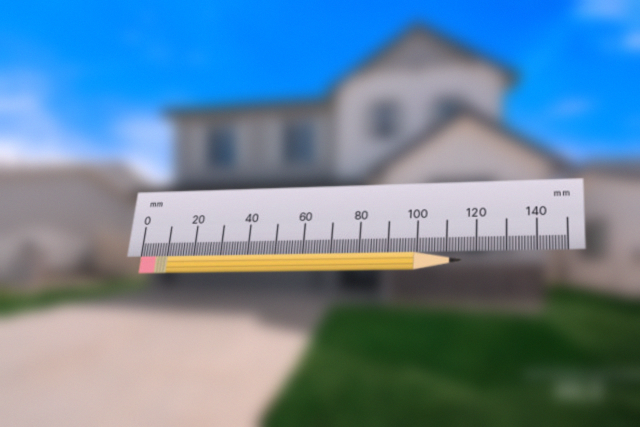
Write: 115 (mm)
